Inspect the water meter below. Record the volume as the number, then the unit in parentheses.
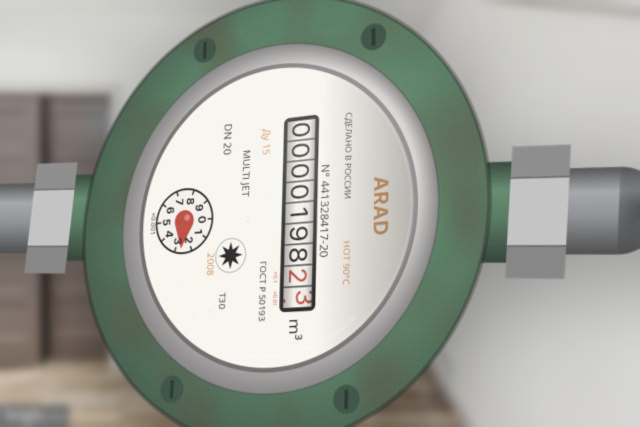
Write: 198.232 (m³)
